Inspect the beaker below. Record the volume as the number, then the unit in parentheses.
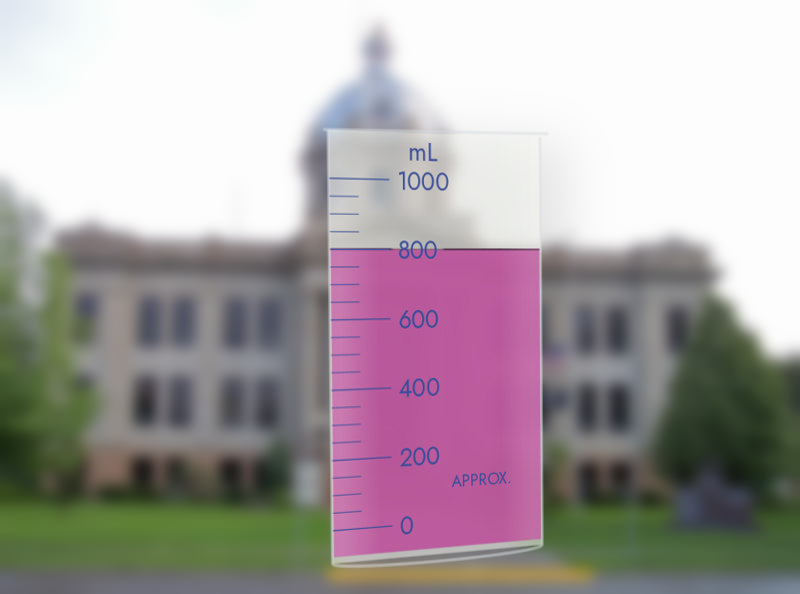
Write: 800 (mL)
